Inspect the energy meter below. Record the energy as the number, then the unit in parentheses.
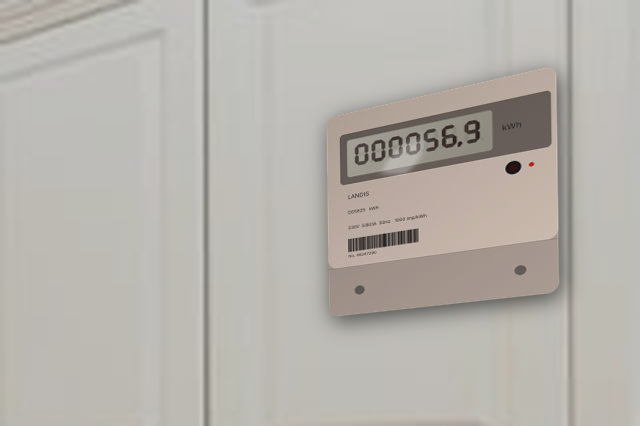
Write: 56.9 (kWh)
